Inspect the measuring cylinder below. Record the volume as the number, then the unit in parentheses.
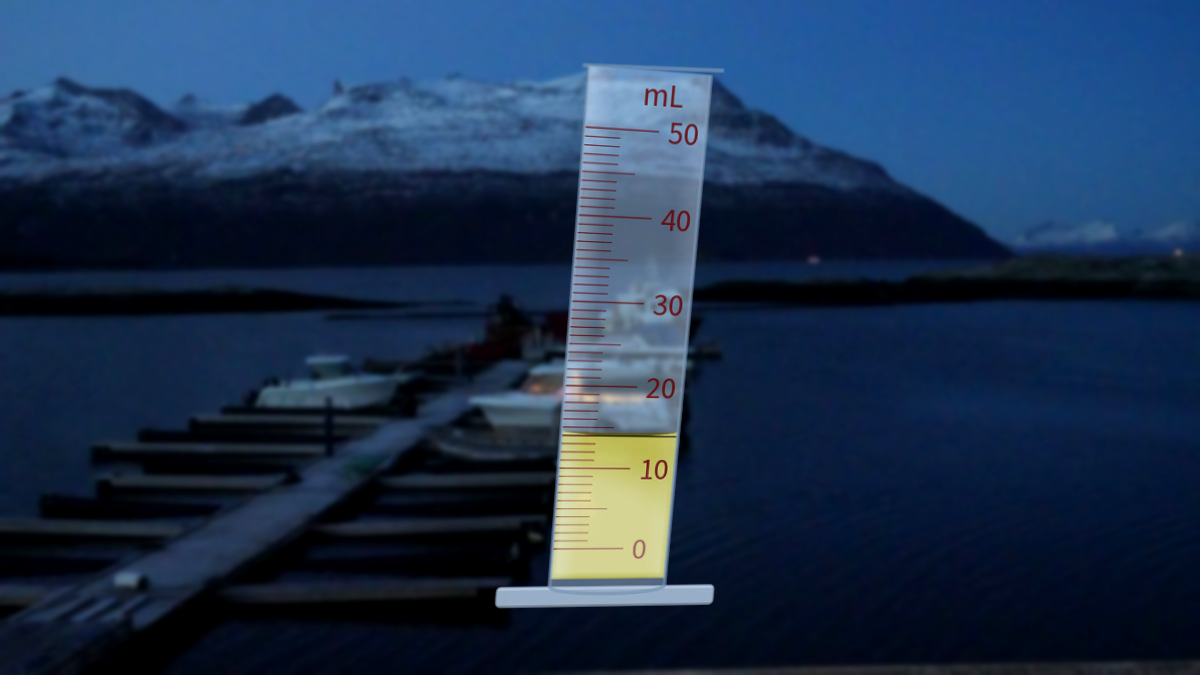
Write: 14 (mL)
